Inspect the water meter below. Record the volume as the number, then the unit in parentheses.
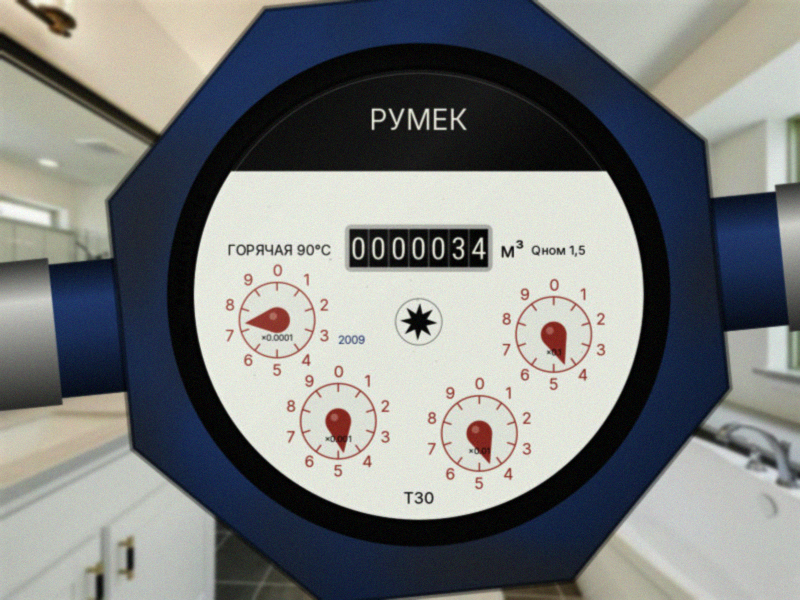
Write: 34.4447 (m³)
